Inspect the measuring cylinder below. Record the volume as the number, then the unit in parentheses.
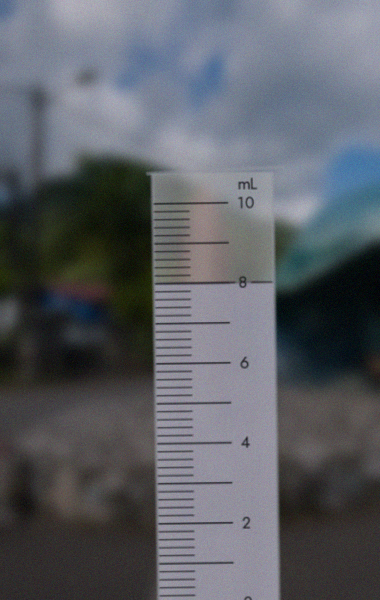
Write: 8 (mL)
